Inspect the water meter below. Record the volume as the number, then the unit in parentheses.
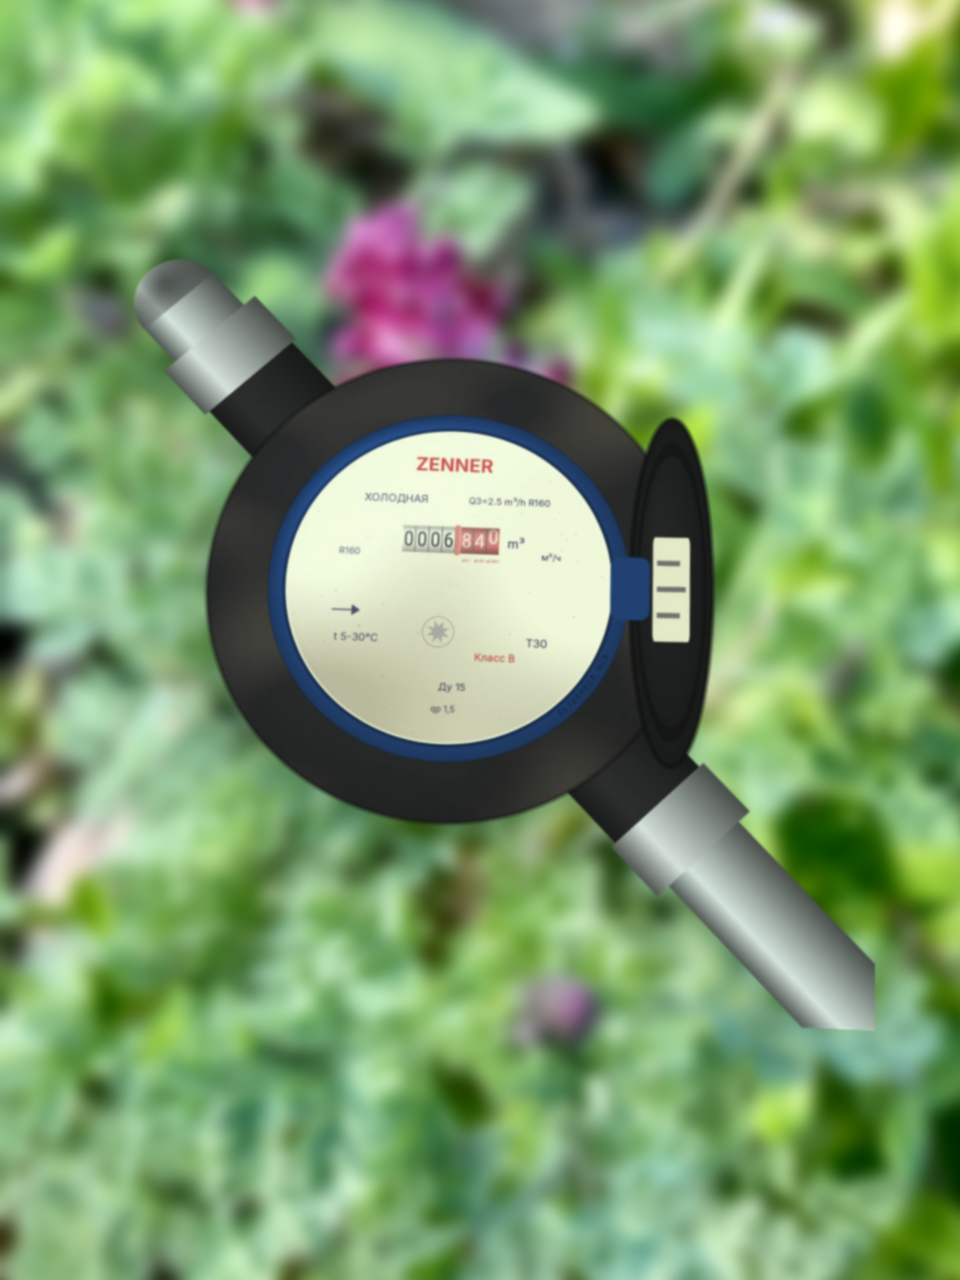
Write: 6.840 (m³)
